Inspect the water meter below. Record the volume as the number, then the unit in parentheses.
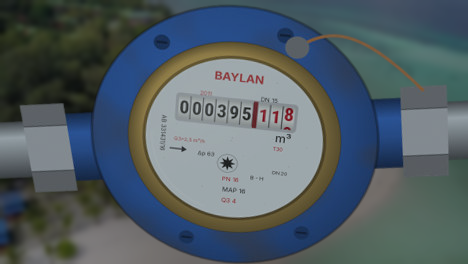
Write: 395.118 (m³)
